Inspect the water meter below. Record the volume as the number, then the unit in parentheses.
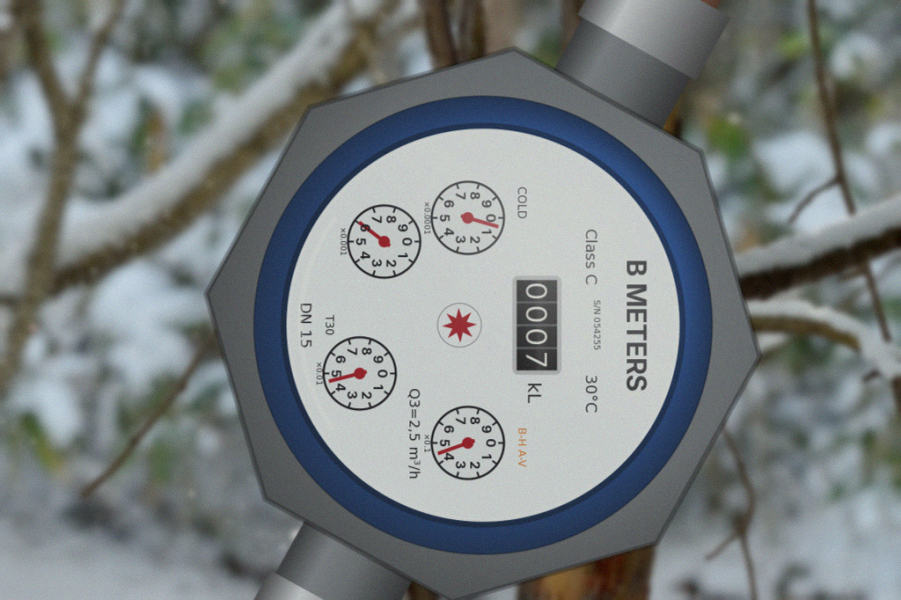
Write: 7.4460 (kL)
